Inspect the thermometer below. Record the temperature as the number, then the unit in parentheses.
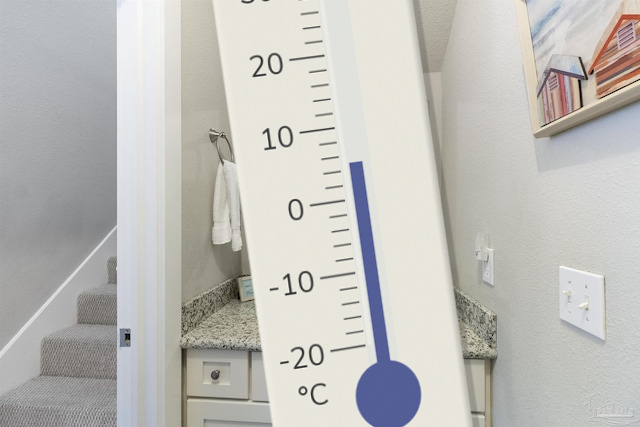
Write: 5 (°C)
